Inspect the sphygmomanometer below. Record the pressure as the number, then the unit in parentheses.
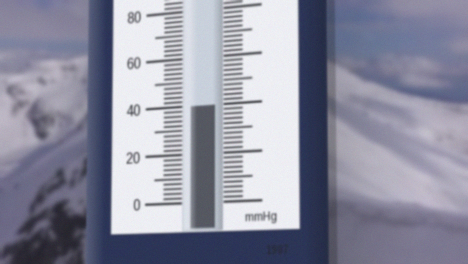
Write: 40 (mmHg)
